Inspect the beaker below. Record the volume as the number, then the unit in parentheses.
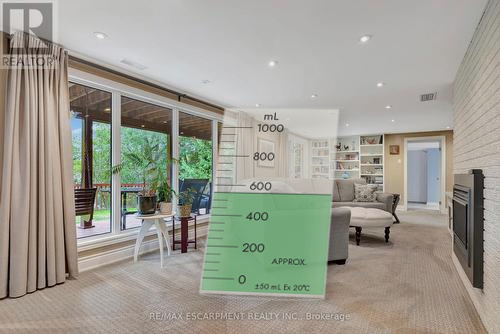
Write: 550 (mL)
